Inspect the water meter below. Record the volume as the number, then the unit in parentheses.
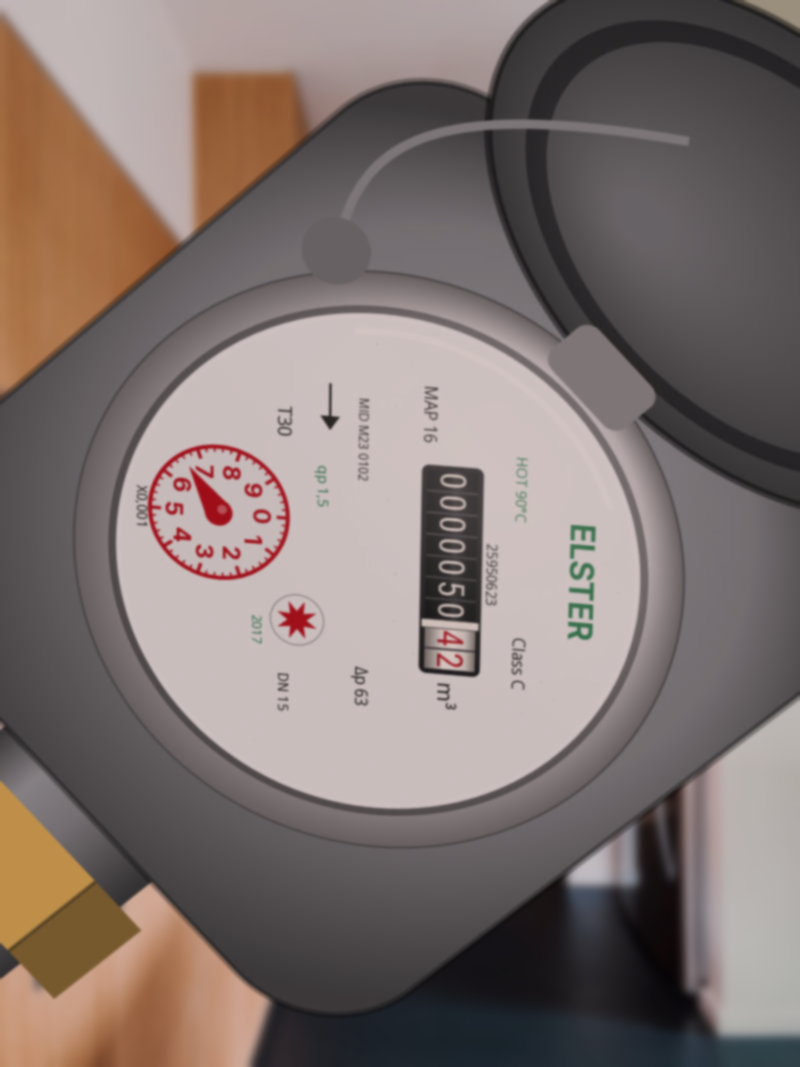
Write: 50.426 (m³)
